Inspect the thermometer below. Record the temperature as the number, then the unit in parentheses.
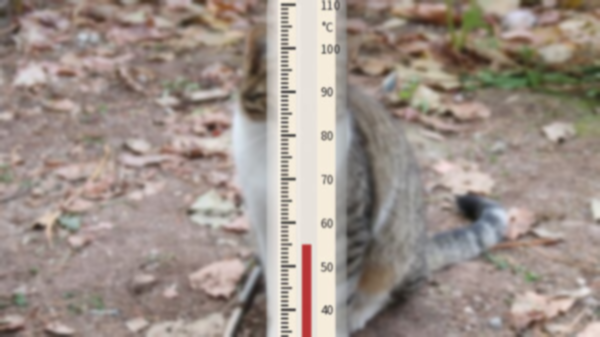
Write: 55 (°C)
